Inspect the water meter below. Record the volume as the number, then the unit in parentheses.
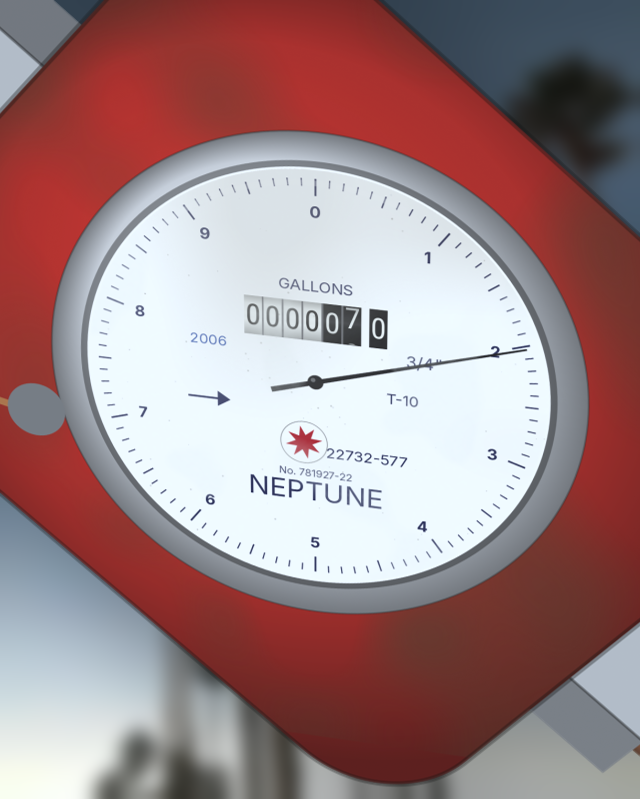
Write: 72.0 (gal)
